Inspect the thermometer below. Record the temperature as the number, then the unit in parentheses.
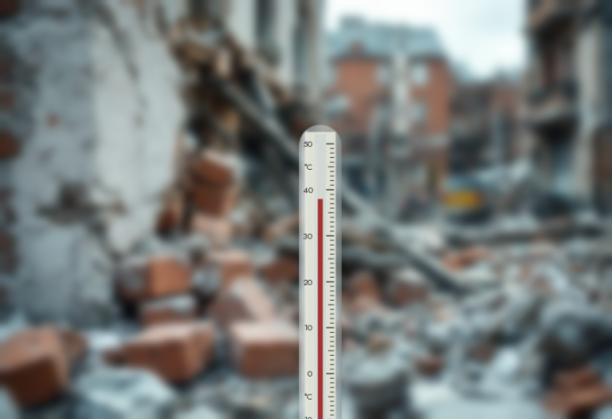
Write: 38 (°C)
